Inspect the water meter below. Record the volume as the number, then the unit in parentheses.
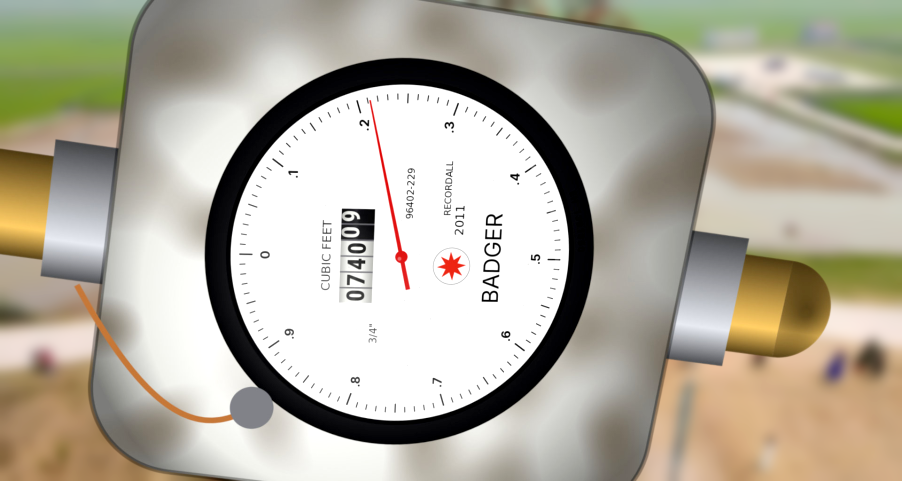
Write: 74009.21 (ft³)
